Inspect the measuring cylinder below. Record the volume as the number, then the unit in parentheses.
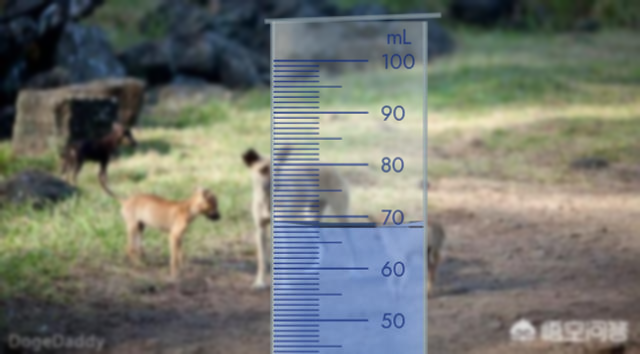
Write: 68 (mL)
